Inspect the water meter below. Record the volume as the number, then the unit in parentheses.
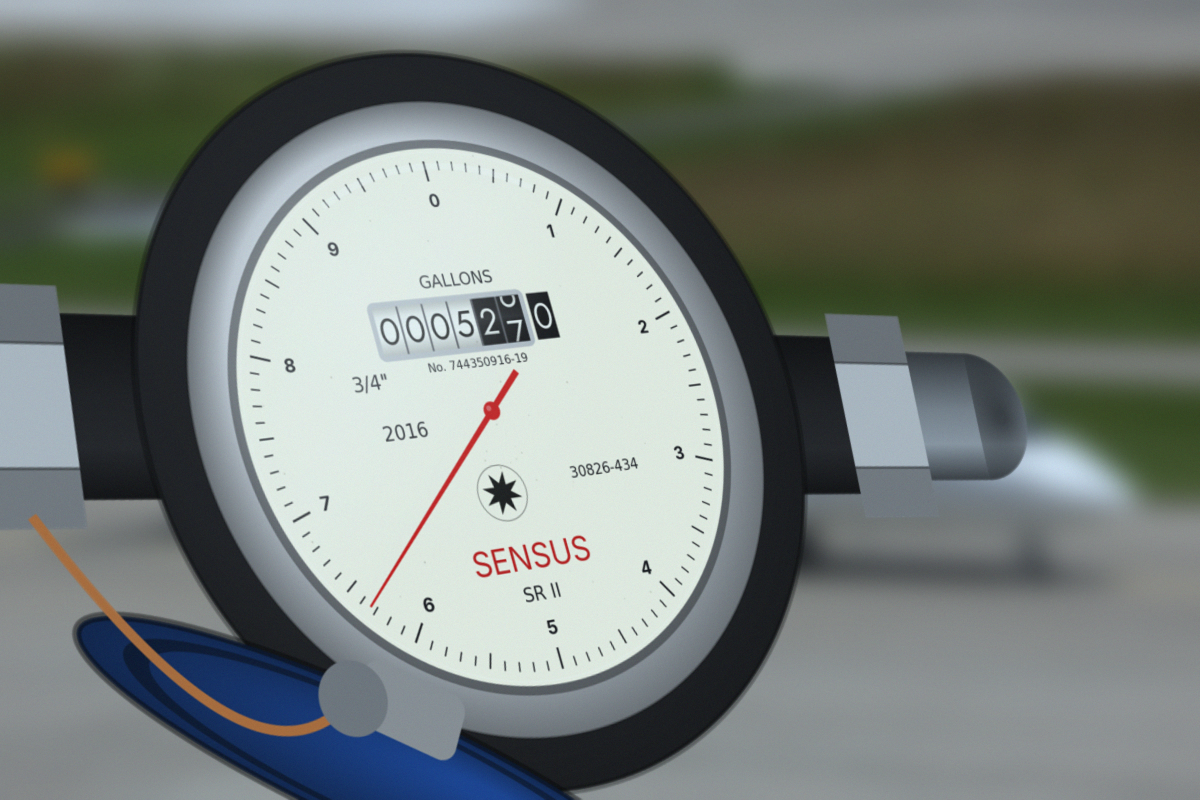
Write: 5266.3 (gal)
